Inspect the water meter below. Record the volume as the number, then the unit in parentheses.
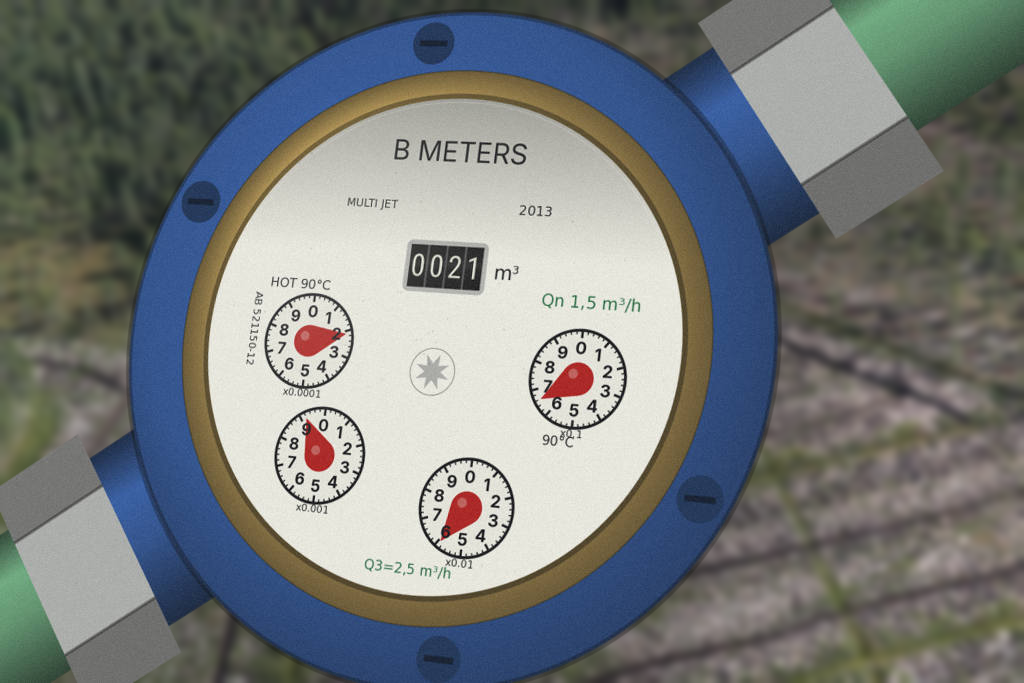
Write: 21.6592 (m³)
